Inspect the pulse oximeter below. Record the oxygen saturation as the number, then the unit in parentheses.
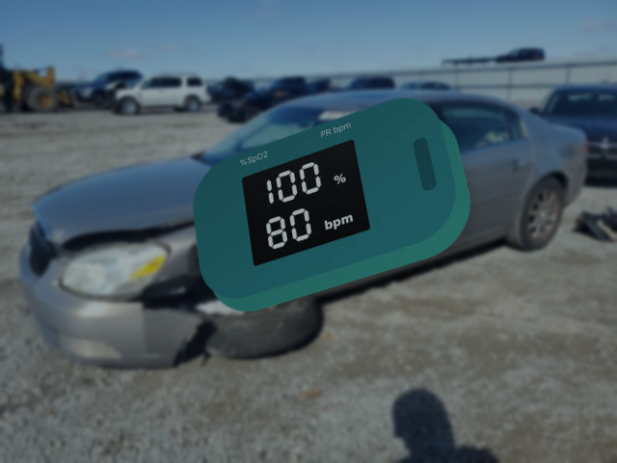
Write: 100 (%)
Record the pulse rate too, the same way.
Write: 80 (bpm)
